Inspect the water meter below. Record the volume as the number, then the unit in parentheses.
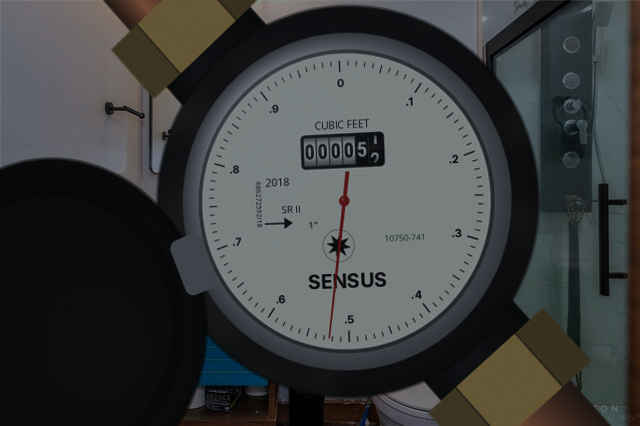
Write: 51.52 (ft³)
